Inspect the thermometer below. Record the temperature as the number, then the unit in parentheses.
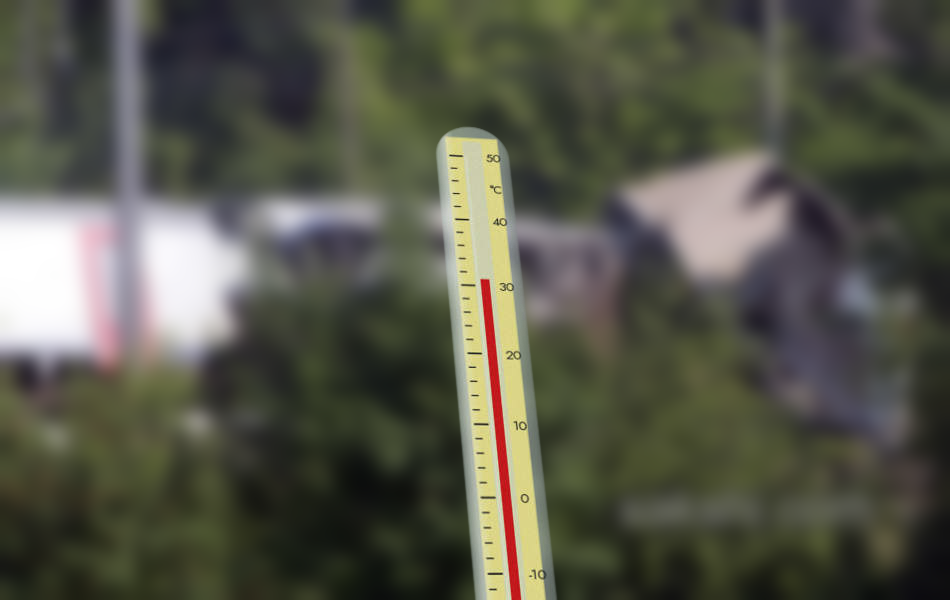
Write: 31 (°C)
